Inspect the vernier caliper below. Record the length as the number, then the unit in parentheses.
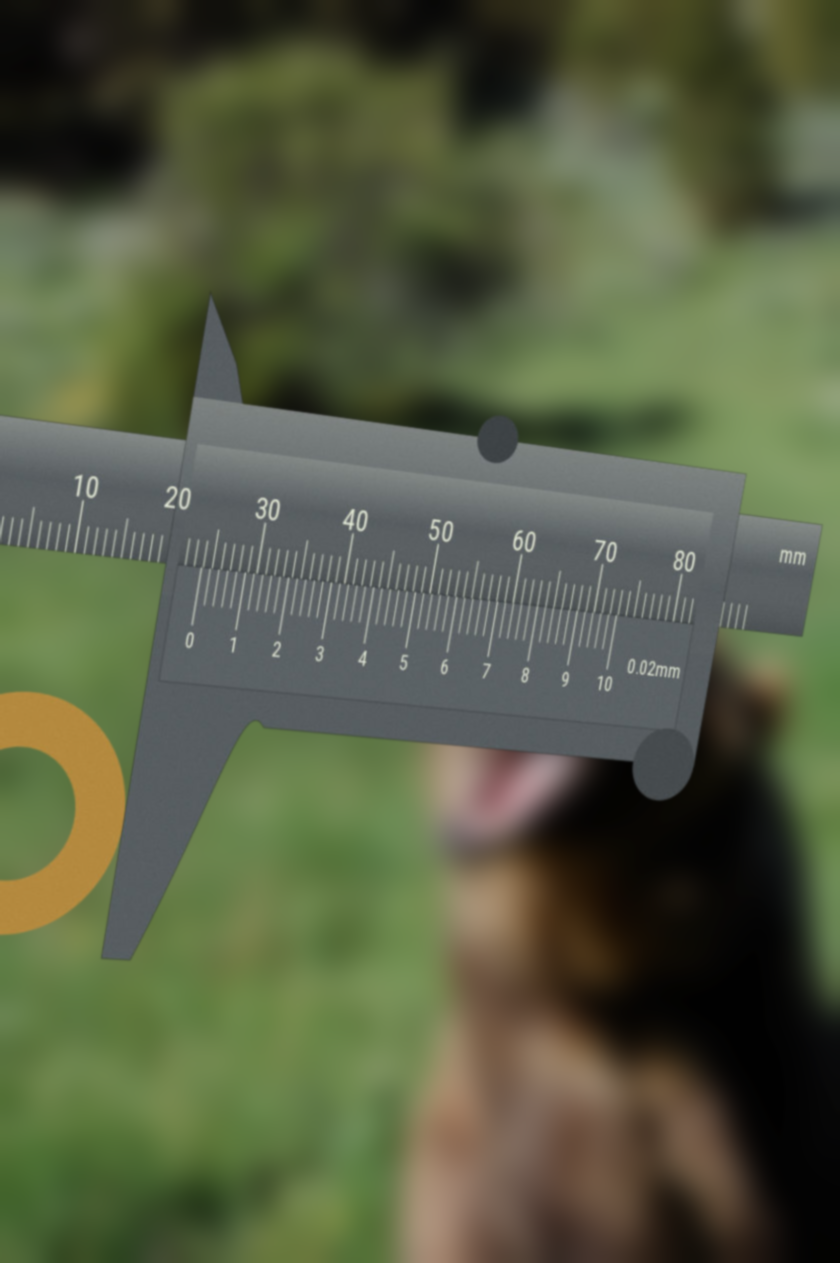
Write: 23.8 (mm)
